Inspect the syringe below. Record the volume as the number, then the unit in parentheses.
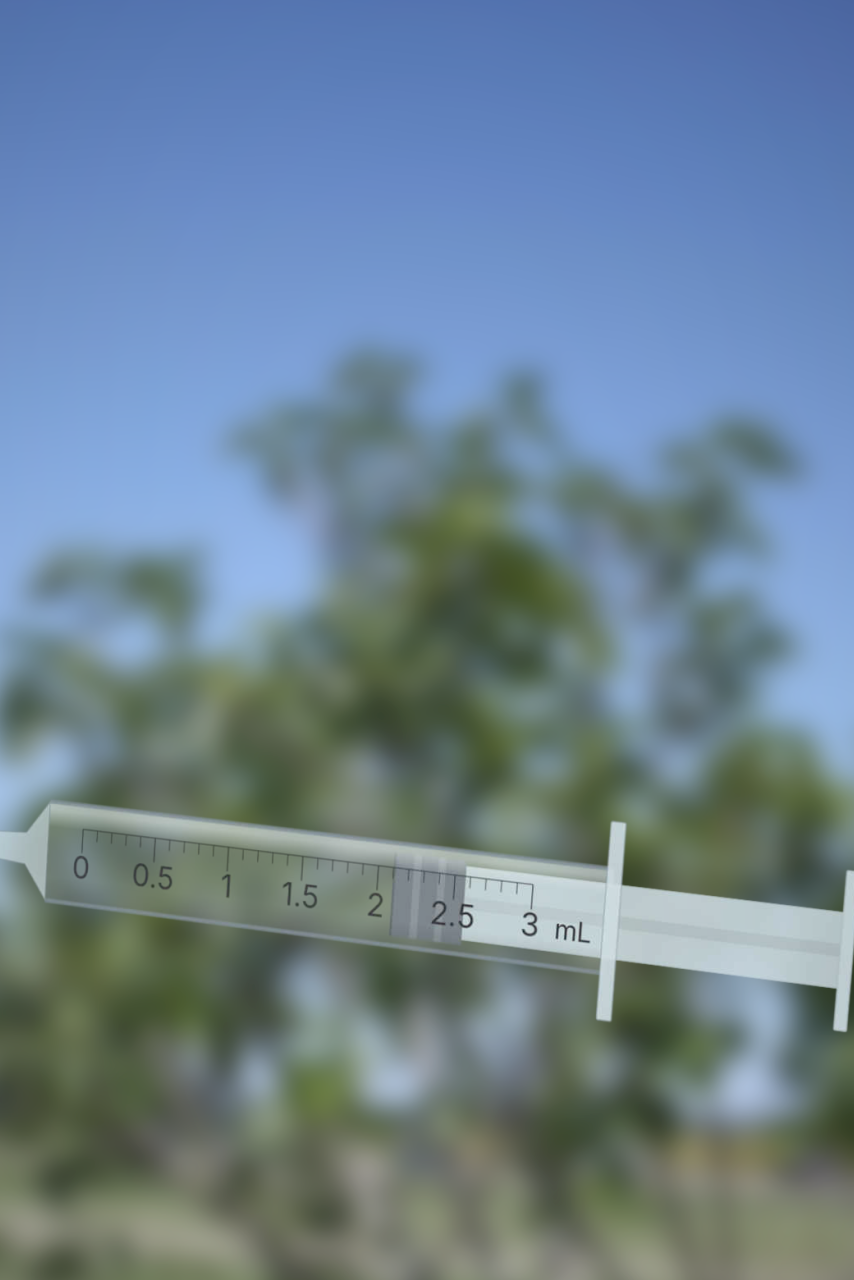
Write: 2.1 (mL)
